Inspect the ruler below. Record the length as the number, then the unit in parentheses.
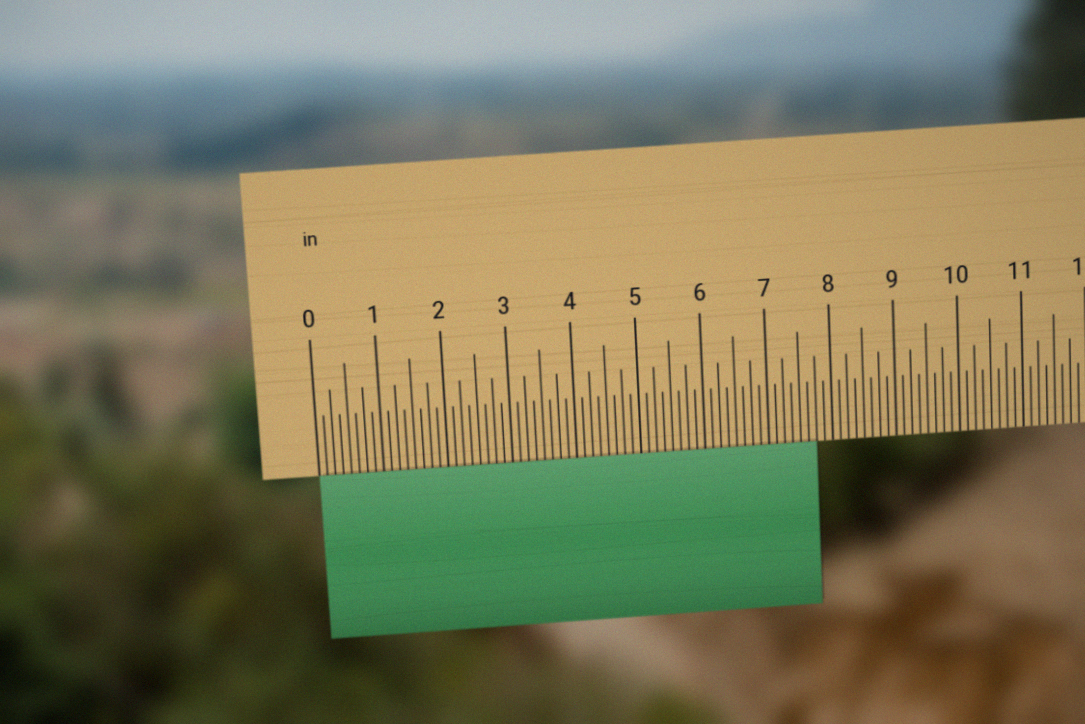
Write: 7.75 (in)
